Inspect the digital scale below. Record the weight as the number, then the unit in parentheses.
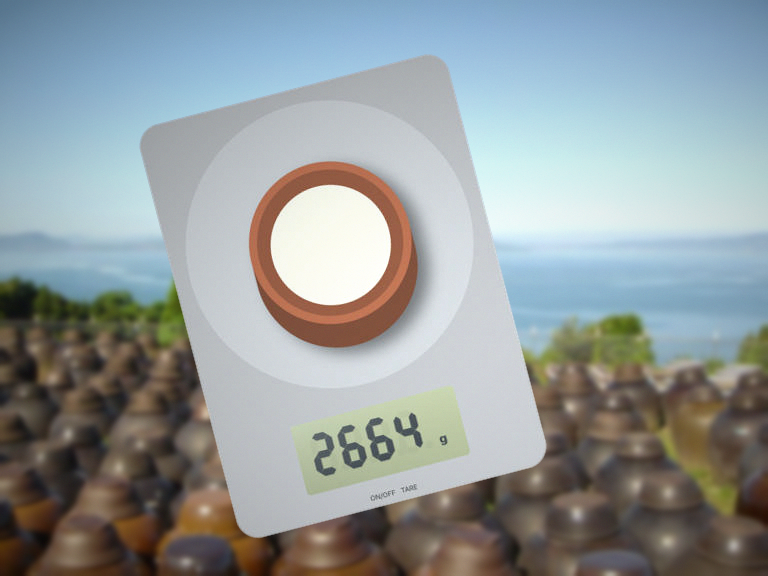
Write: 2664 (g)
